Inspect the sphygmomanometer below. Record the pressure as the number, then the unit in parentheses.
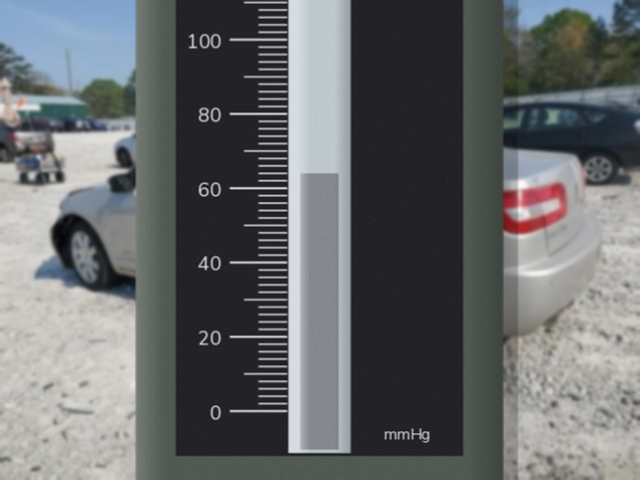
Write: 64 (mmHg)
